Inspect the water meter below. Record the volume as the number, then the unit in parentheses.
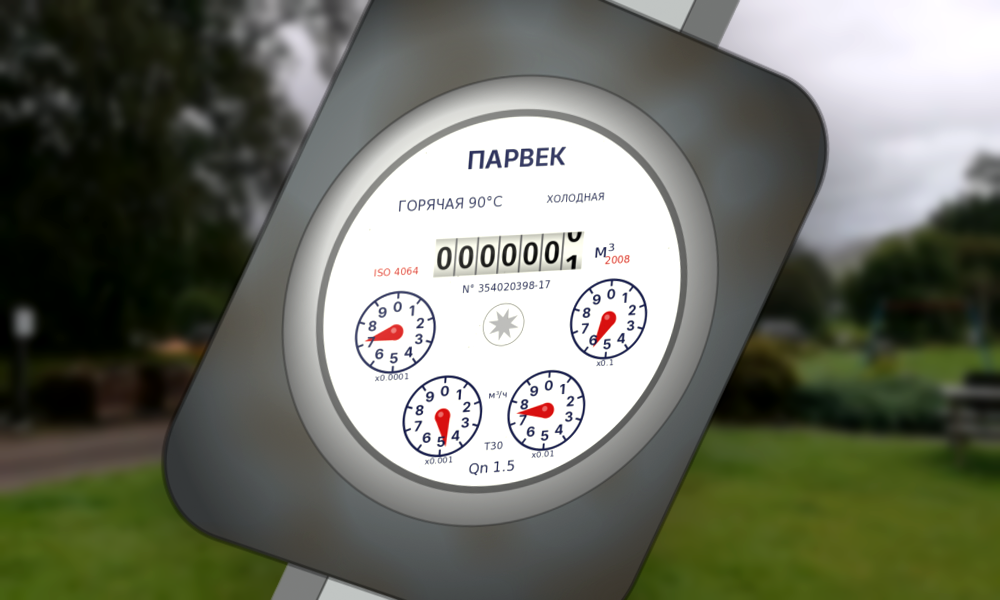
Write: 0.5747 (m³)
